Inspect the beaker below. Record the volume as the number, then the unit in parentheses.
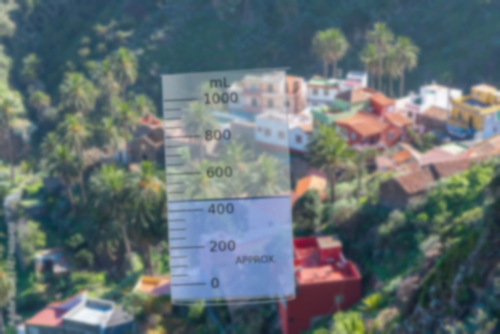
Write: 450 (mL)
